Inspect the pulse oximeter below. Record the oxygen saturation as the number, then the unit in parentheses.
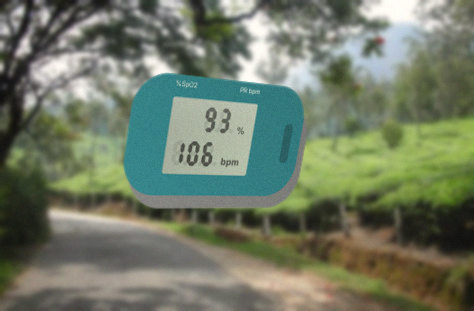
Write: 93 (%)
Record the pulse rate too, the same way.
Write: 106 (bpm)
